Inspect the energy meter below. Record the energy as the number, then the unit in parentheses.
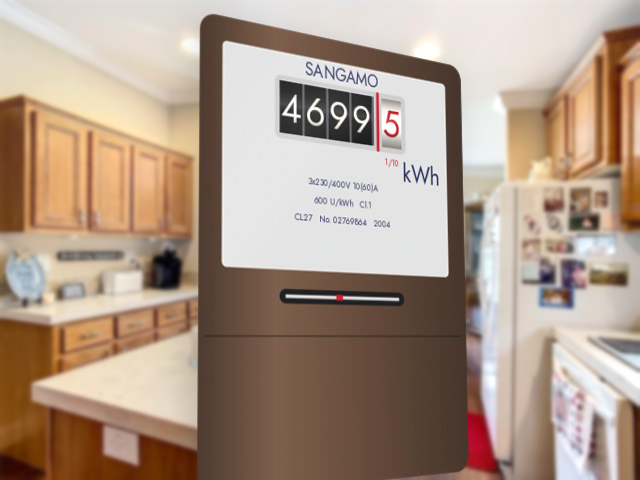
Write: 4699.5 (kWh)
